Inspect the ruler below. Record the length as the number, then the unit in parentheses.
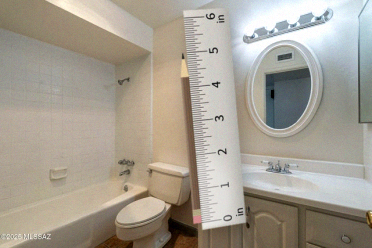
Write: 5 (in)
